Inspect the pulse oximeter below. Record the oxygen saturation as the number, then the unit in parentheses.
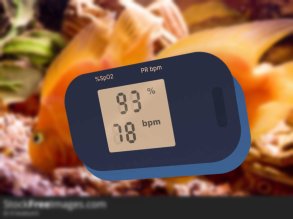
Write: 93 (%)
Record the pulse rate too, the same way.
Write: 78 (bpm)
